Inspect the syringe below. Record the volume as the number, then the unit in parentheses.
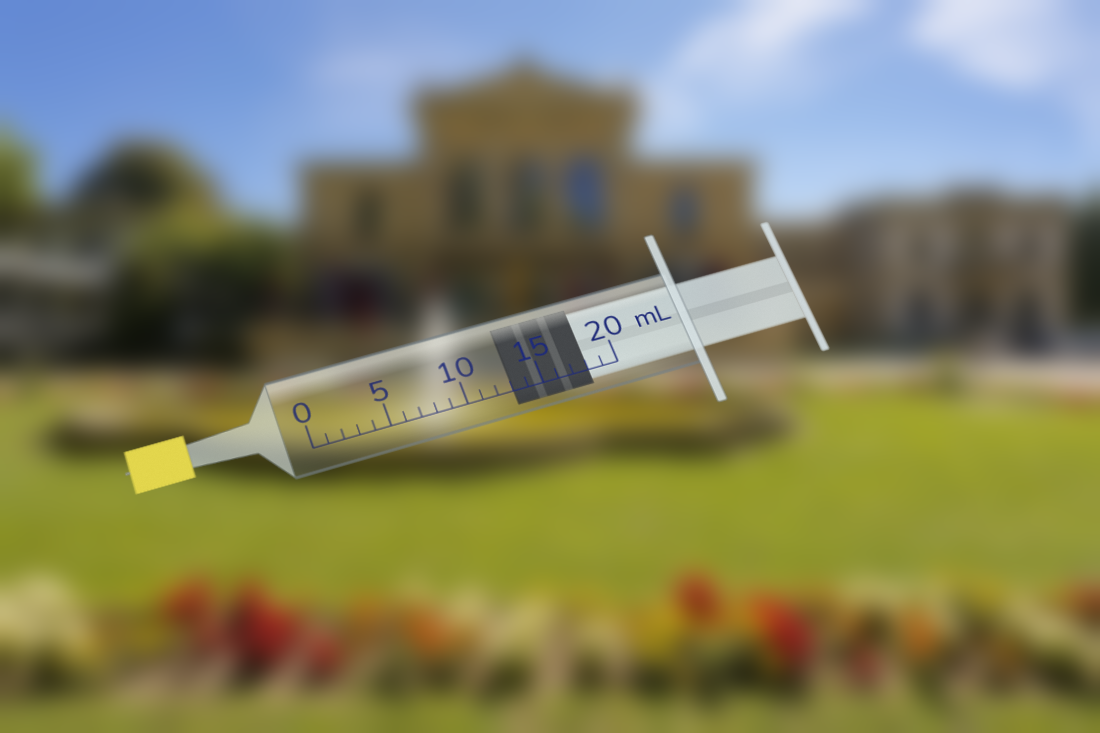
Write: 13 (mL)
